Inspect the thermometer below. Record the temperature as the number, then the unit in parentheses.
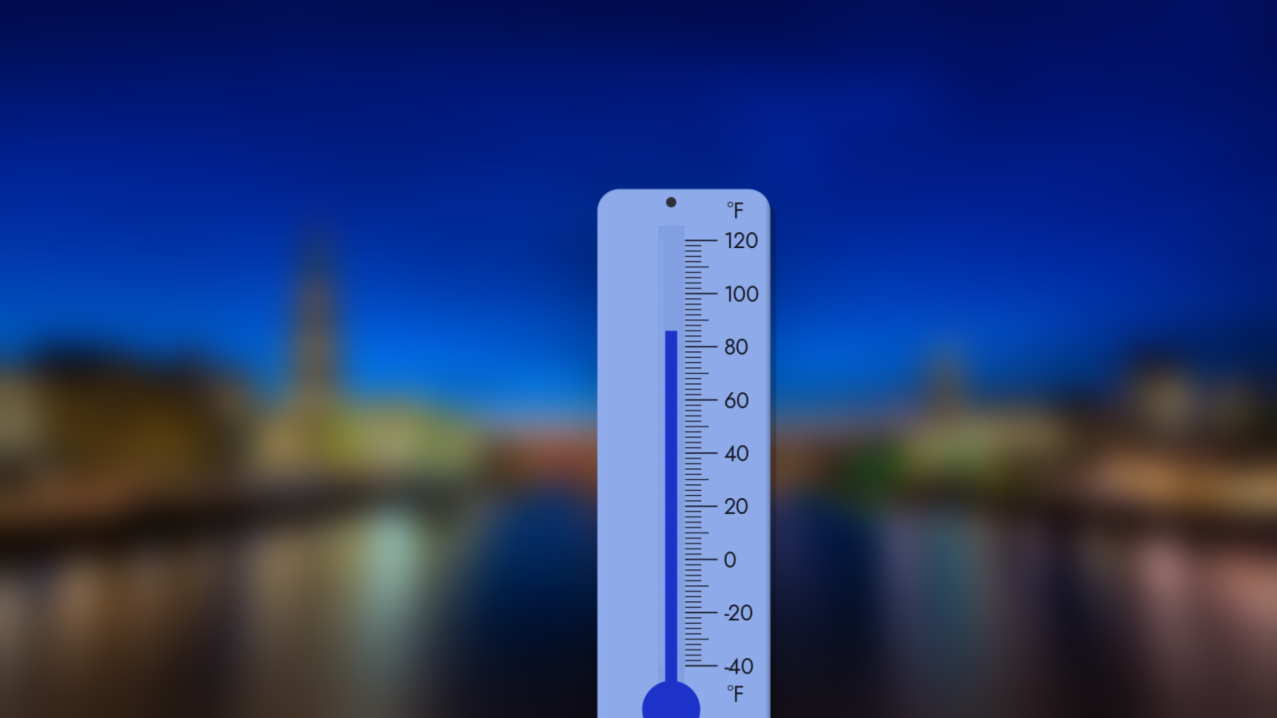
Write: 86 (°F)
